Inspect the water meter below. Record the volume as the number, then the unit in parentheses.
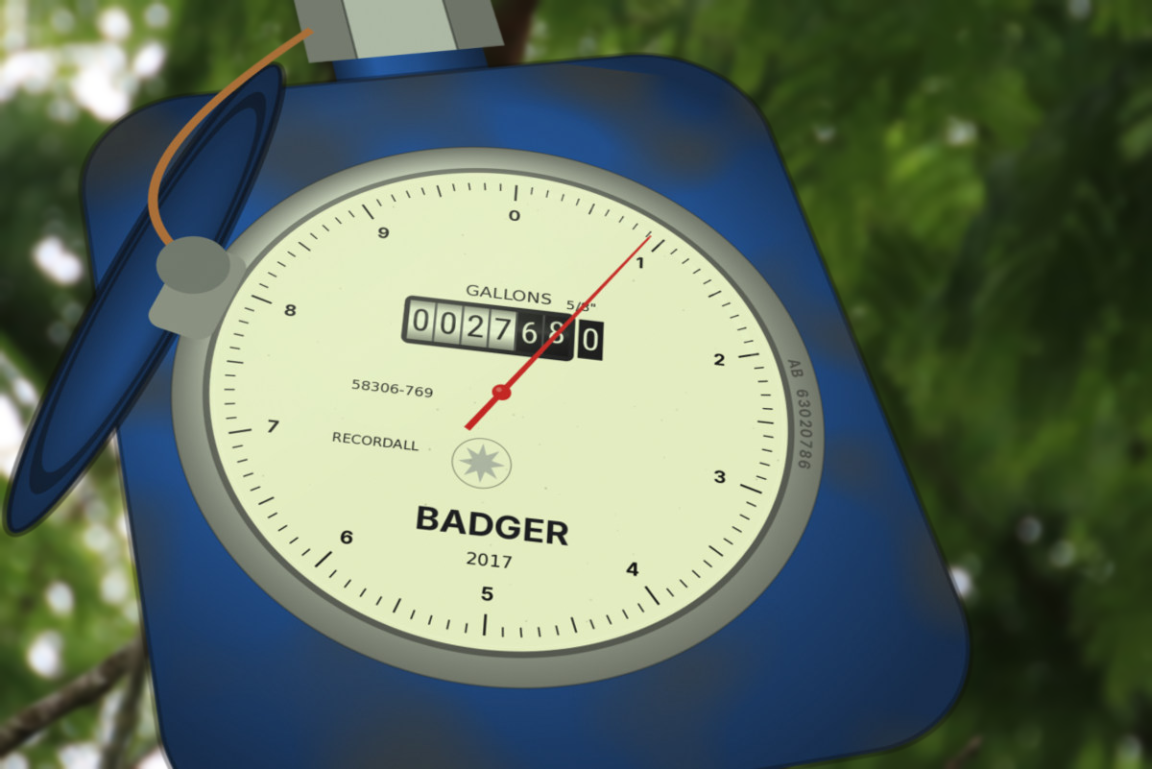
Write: 27680.9 (gal)
